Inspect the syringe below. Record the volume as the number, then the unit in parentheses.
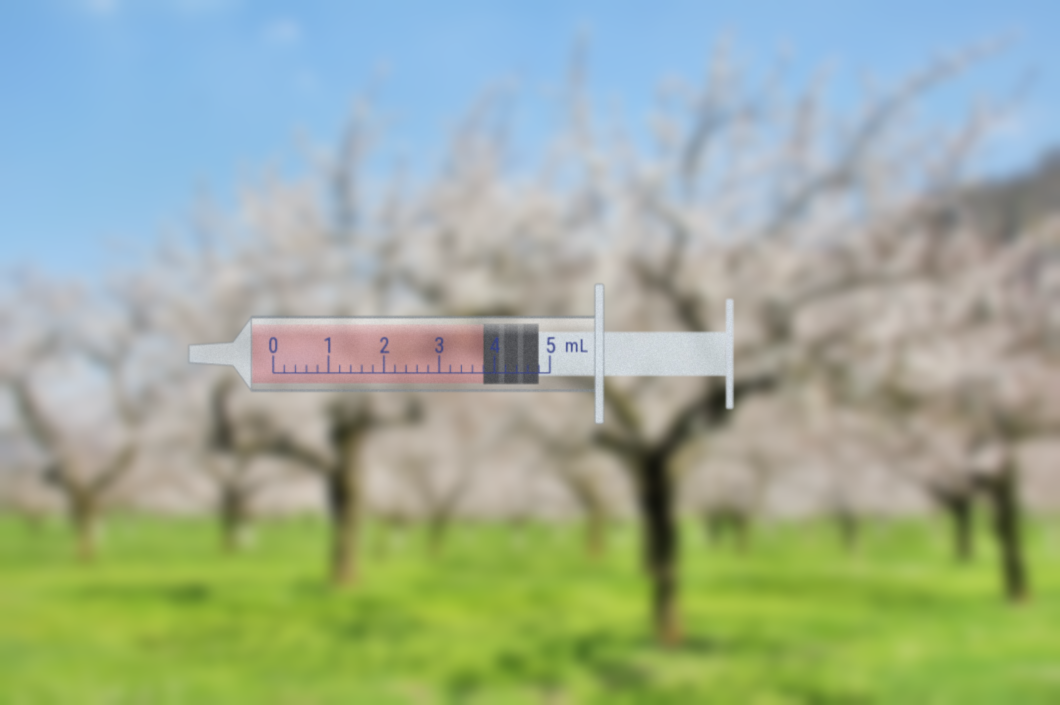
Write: 3.8 (mL)
